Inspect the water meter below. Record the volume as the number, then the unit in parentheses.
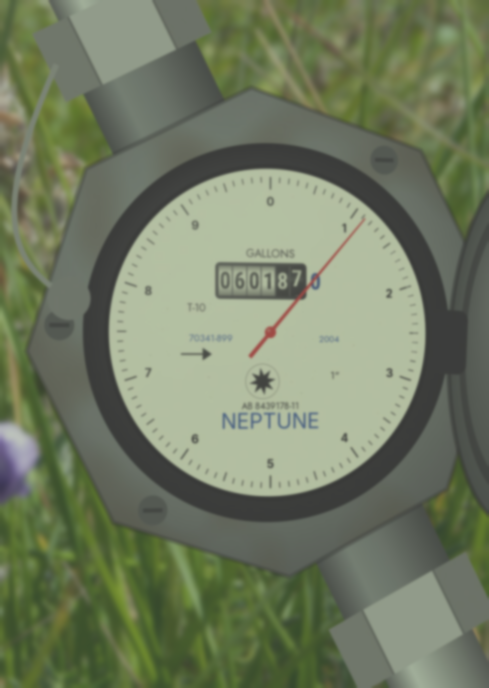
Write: 601871.1 (gal)
